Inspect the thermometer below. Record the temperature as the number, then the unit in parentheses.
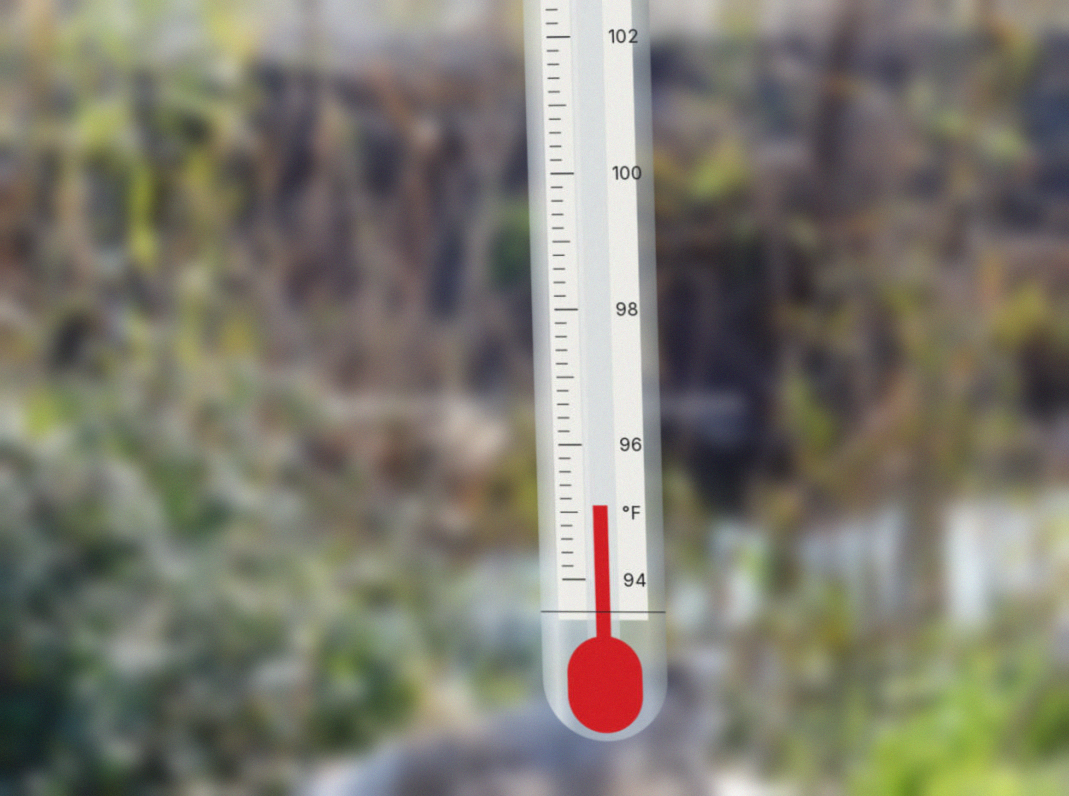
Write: 95.1 (°F)
